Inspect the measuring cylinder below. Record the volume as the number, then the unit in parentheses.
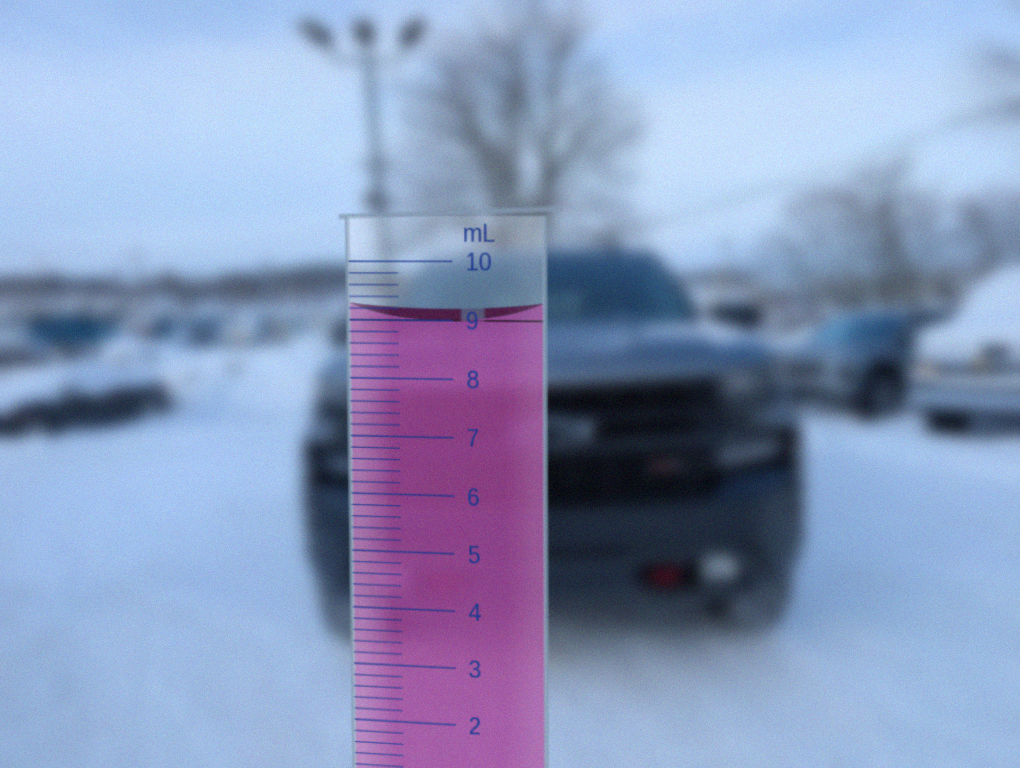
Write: 9 (mL)
